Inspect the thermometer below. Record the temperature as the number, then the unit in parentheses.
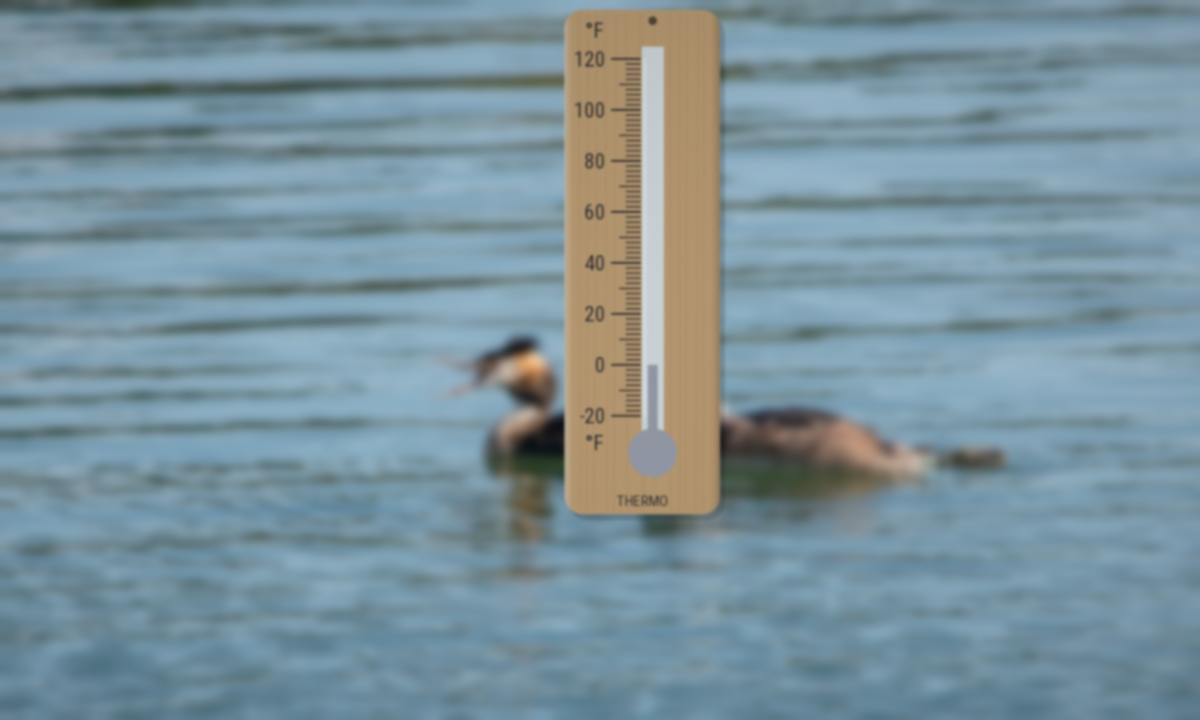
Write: 0 (°F)
